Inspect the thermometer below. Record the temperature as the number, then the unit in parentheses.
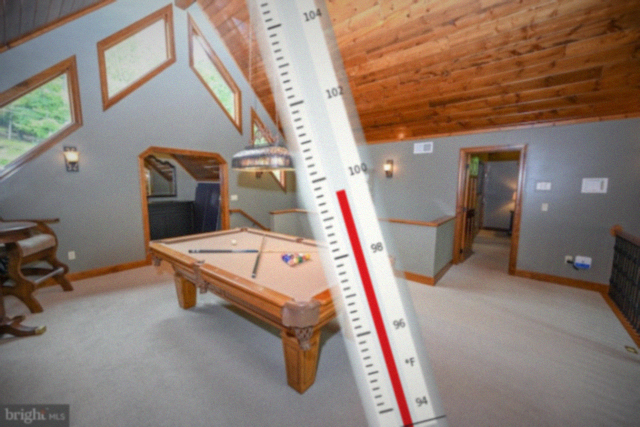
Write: 99.6 (°F)
